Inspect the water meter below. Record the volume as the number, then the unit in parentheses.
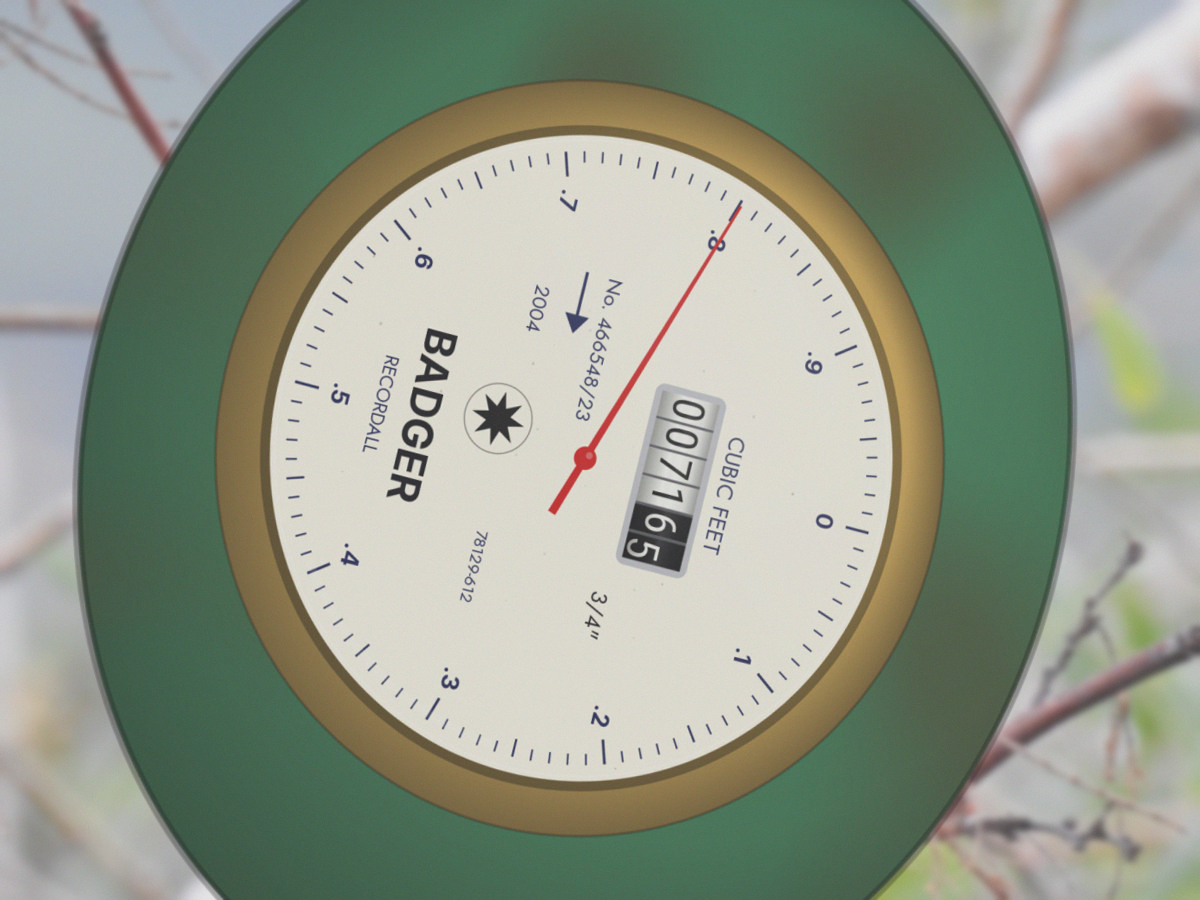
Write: 7164.80 (ft³)
